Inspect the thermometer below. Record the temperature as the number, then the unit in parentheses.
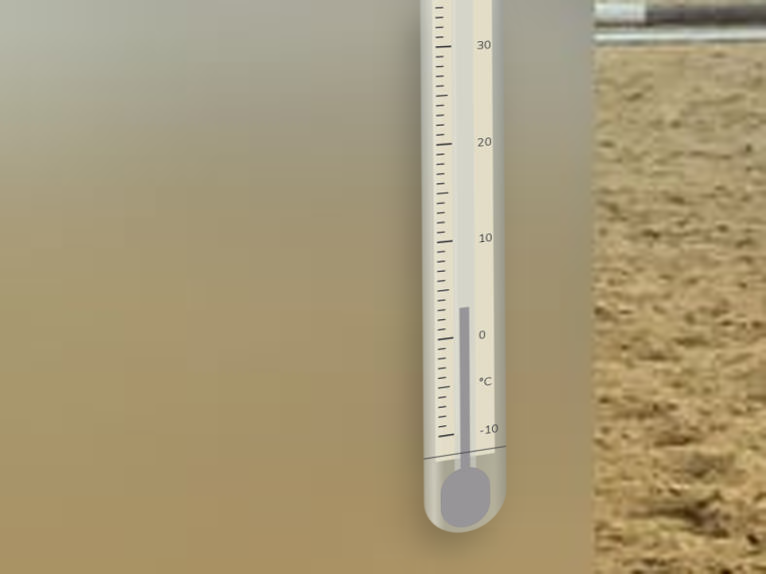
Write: 3 (°C)
